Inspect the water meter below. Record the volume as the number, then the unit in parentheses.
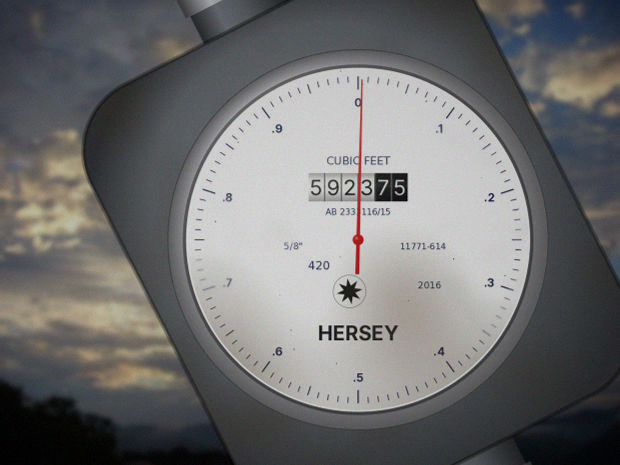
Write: 592375.00 (ft³)
